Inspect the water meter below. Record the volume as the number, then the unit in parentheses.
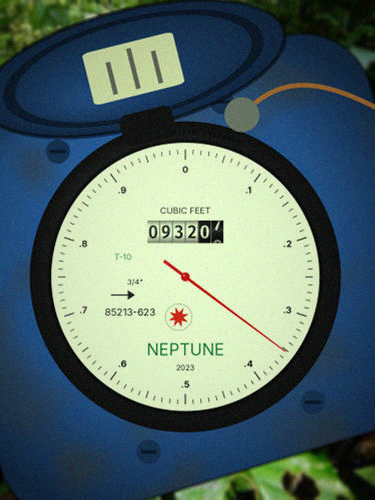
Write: 93207.35 (ft³)
